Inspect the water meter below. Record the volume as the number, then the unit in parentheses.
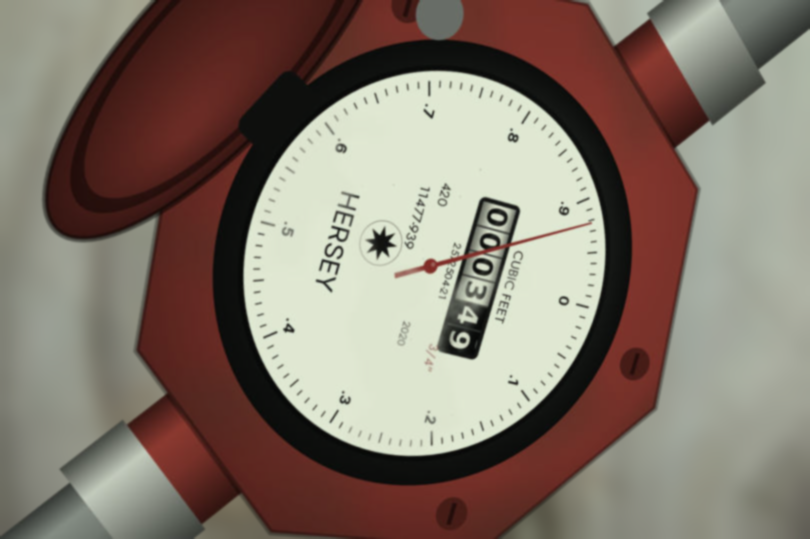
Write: 348.92 (ft³)
